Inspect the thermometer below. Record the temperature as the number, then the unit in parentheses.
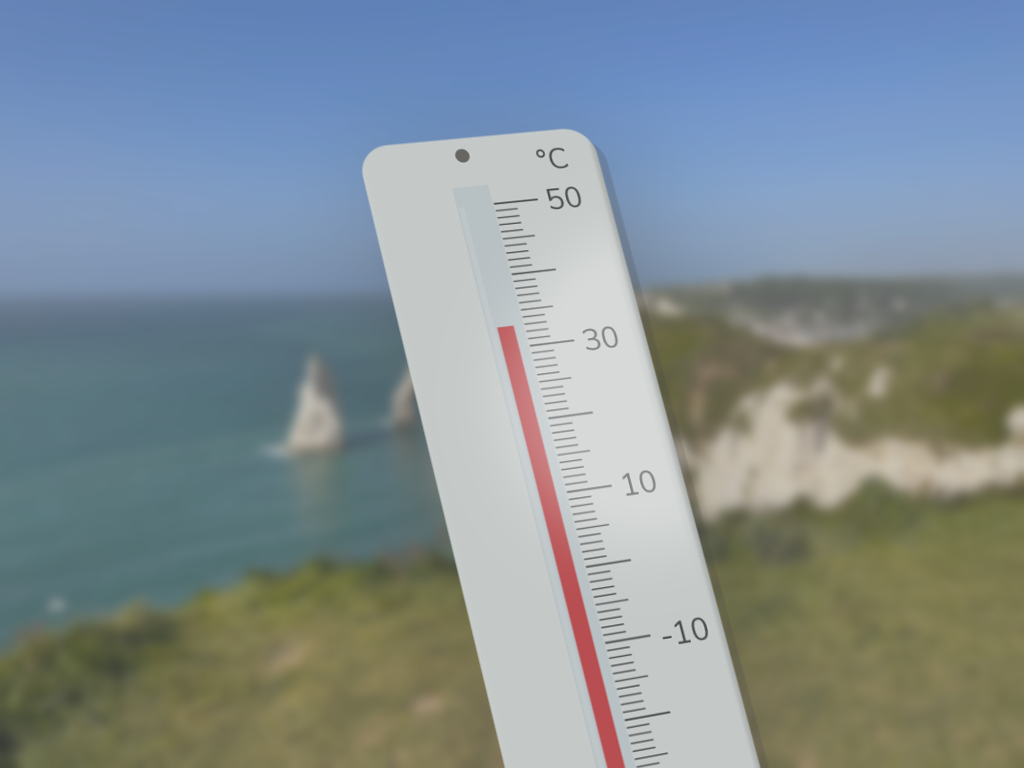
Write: 33 (°C)
